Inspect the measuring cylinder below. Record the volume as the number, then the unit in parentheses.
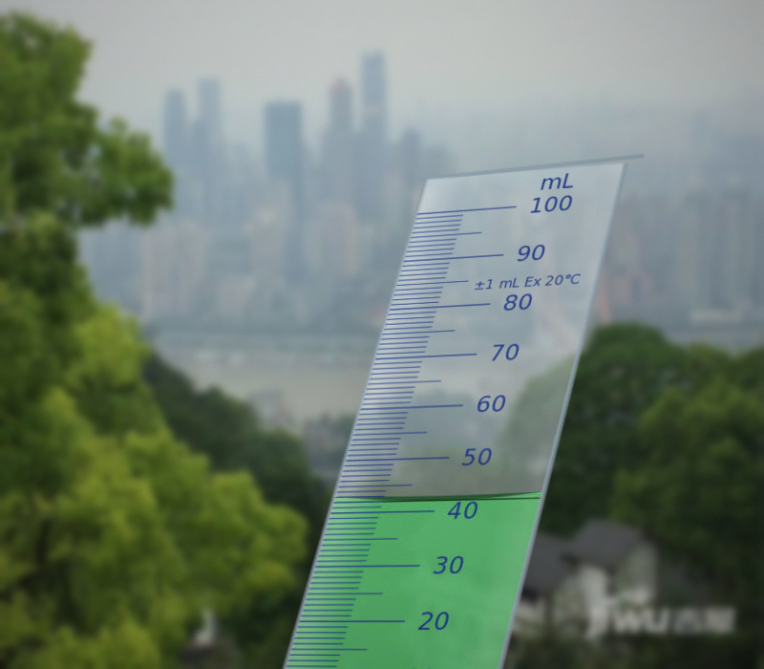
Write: 42 (mL)
